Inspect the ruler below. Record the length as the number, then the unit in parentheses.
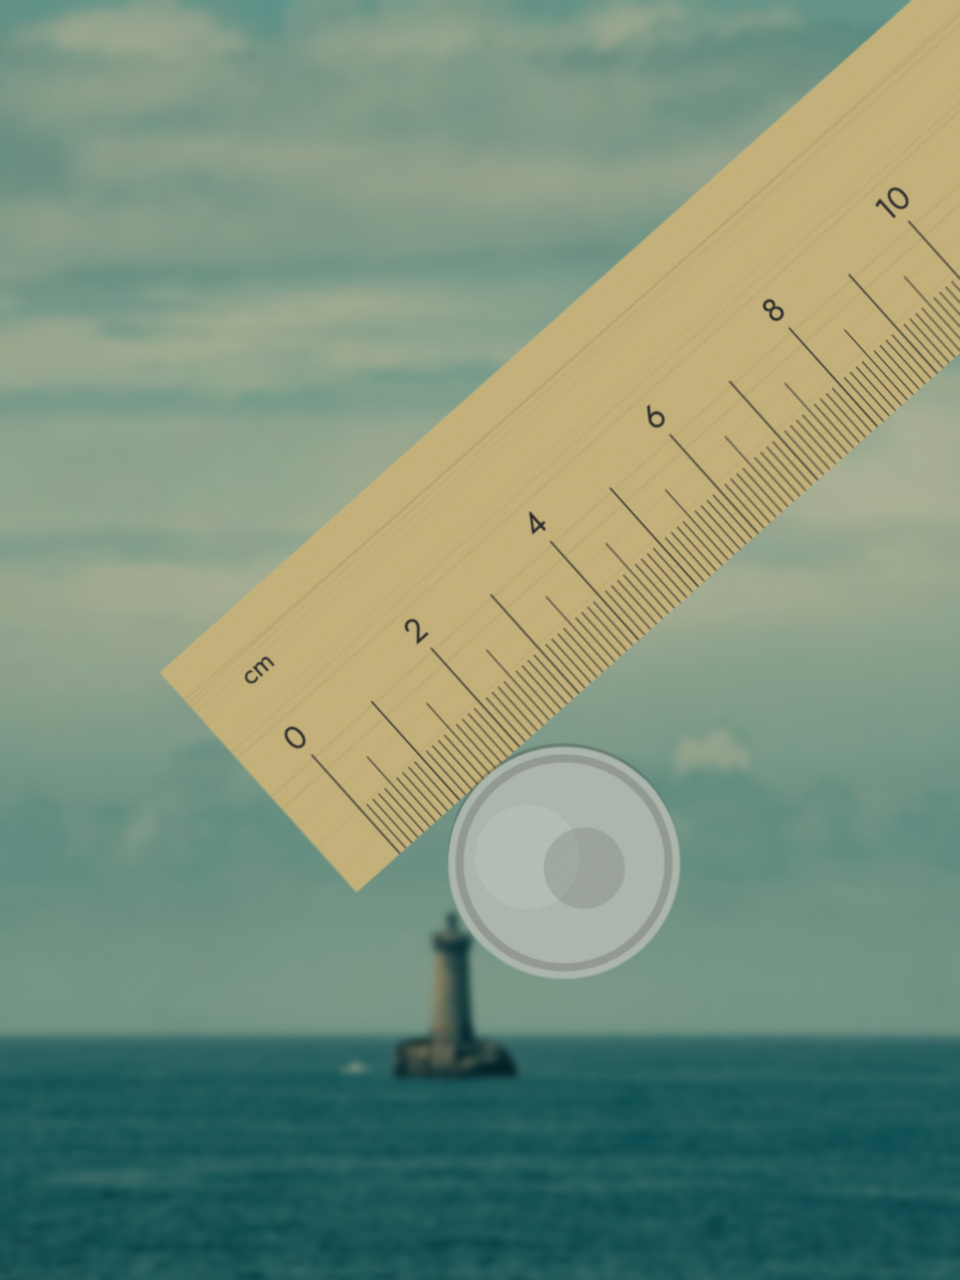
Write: 2.9 (cm)
